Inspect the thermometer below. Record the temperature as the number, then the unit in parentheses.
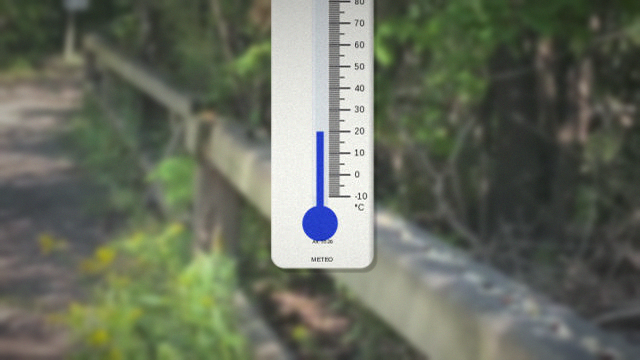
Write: 20 (°C)
